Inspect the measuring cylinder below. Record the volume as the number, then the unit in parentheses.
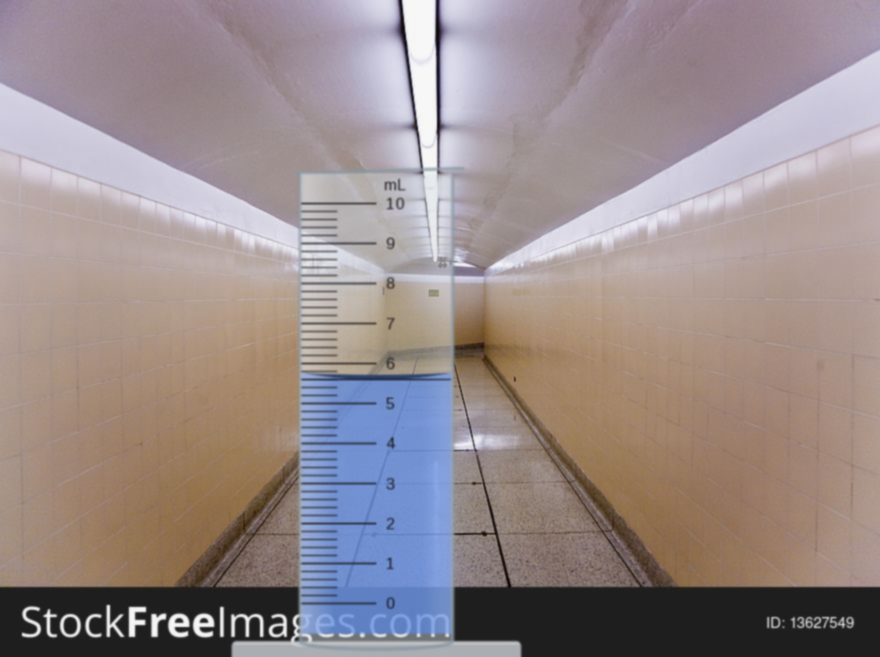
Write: 5.6 (mL)
